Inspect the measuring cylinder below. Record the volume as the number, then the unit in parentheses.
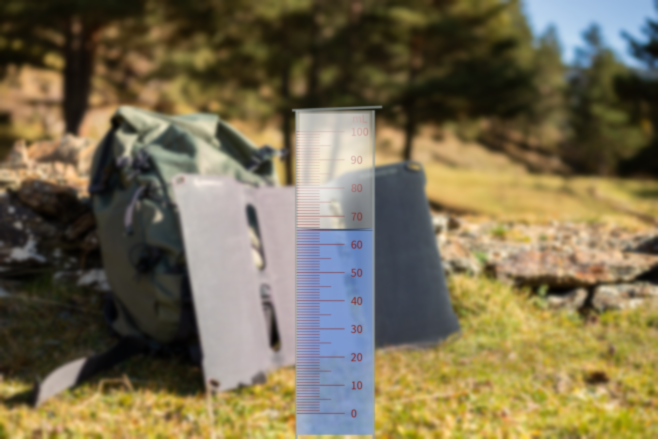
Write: 65 (mL)
